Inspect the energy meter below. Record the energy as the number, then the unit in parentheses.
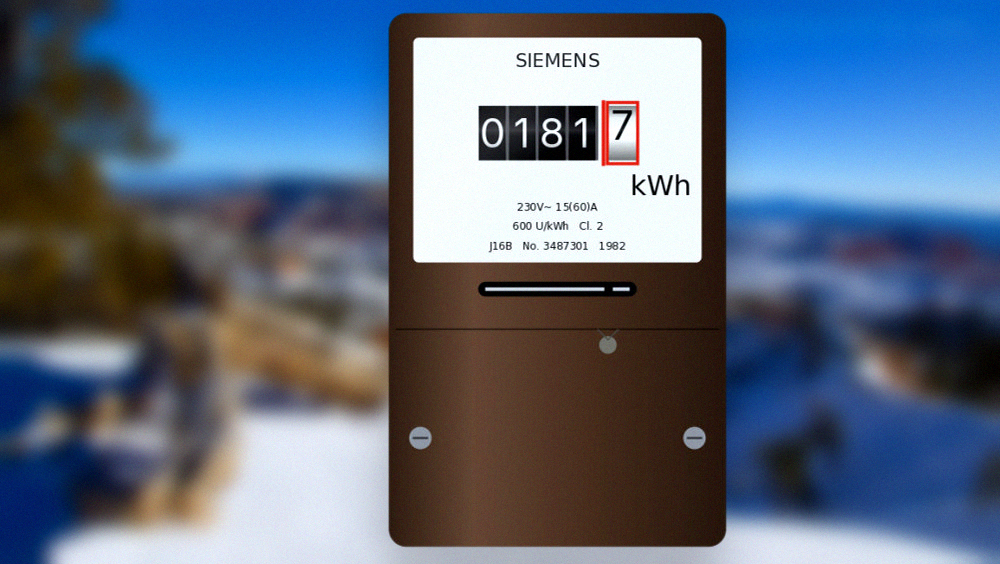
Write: 181.7 (kWh)
